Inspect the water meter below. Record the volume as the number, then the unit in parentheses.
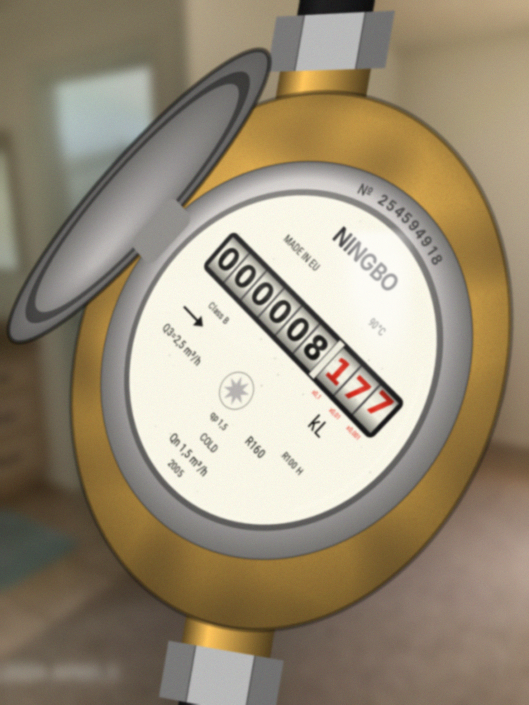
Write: 8.177 (kL)
